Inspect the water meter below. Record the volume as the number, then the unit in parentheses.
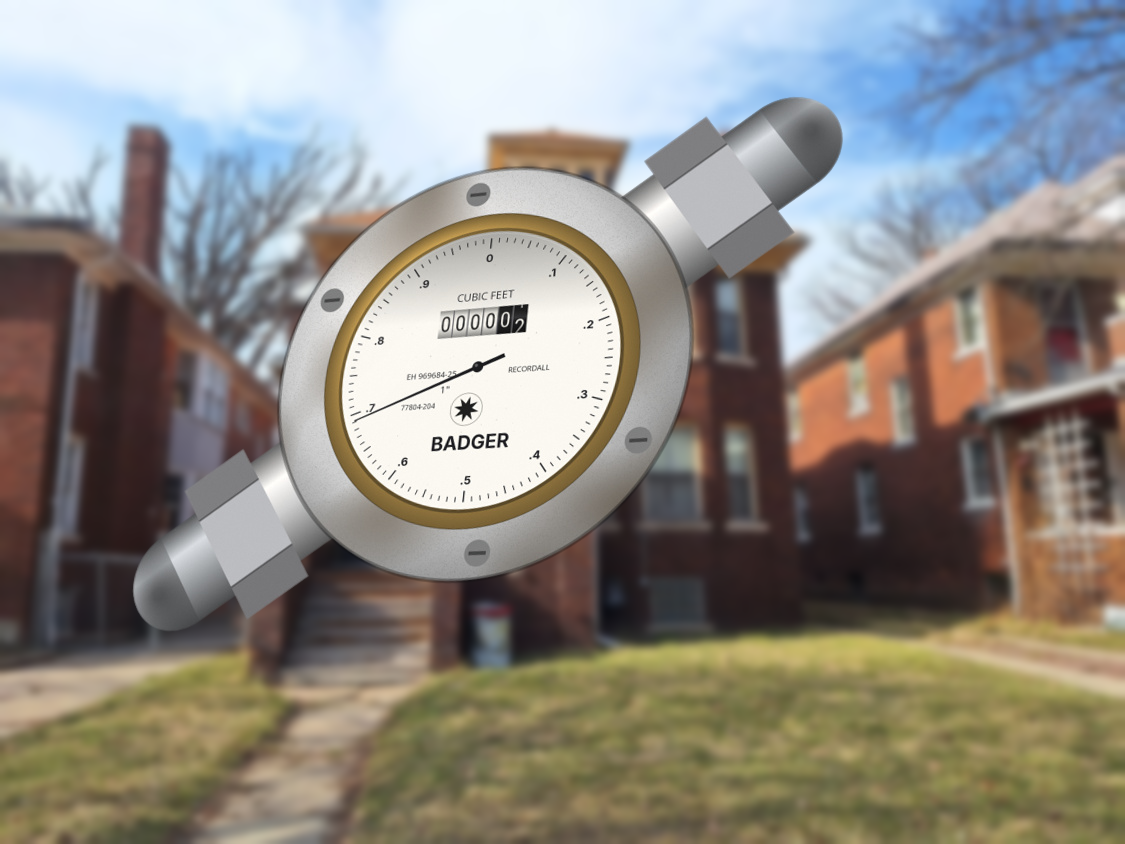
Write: 1.69 (ft³)
